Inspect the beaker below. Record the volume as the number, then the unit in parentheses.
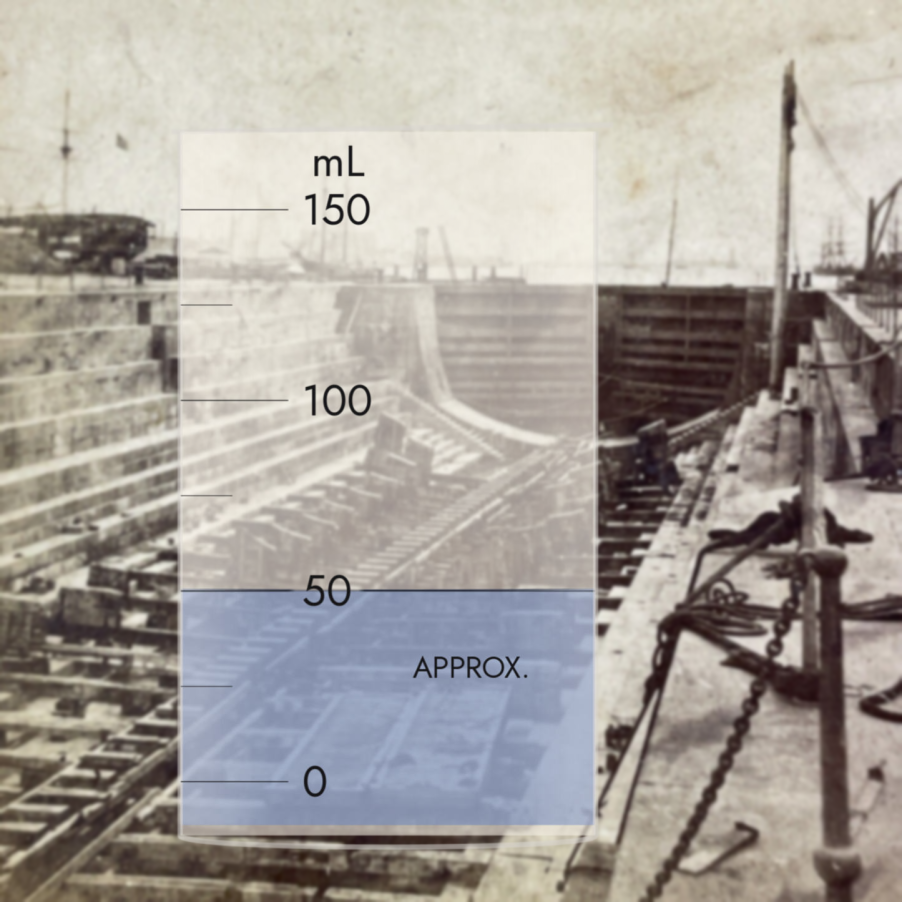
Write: 50 (mL)
